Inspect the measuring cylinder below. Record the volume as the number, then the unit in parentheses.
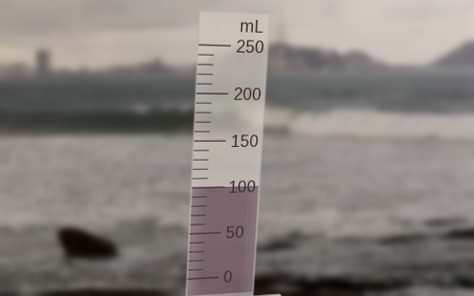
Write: 100 (mL)
